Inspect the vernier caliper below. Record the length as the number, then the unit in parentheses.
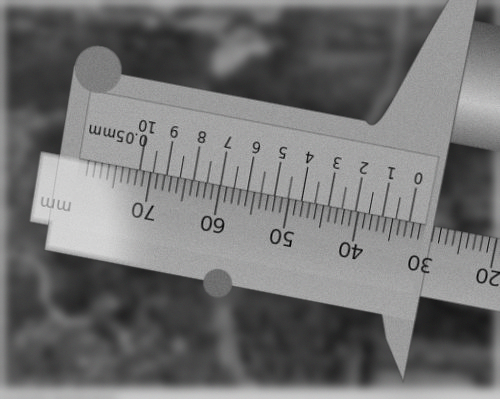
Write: 32.6 (mm)
